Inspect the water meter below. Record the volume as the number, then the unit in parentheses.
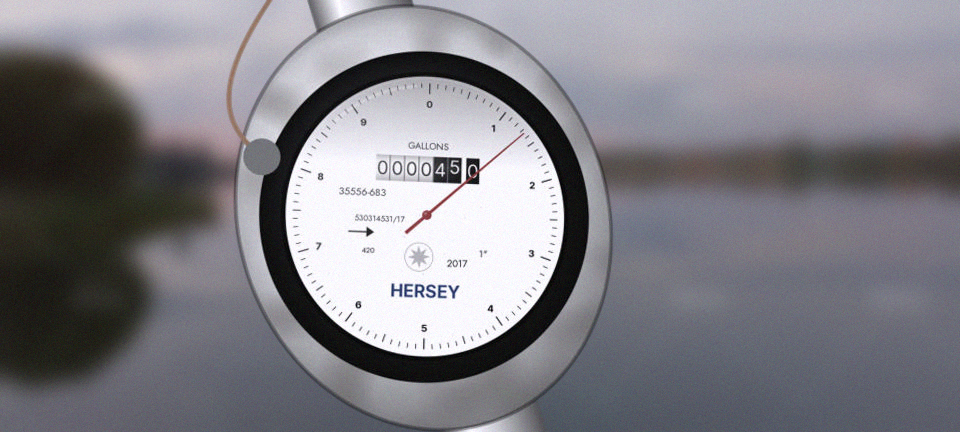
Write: 451.3 (gal)
